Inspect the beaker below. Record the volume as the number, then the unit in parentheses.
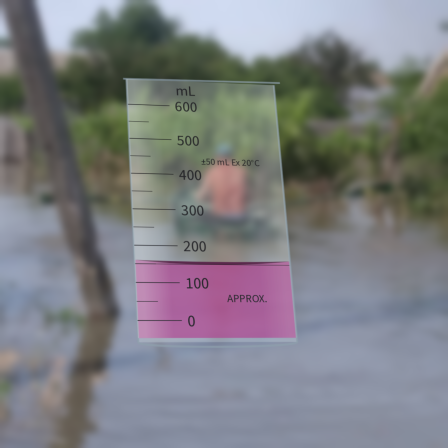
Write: 150 (mL)
